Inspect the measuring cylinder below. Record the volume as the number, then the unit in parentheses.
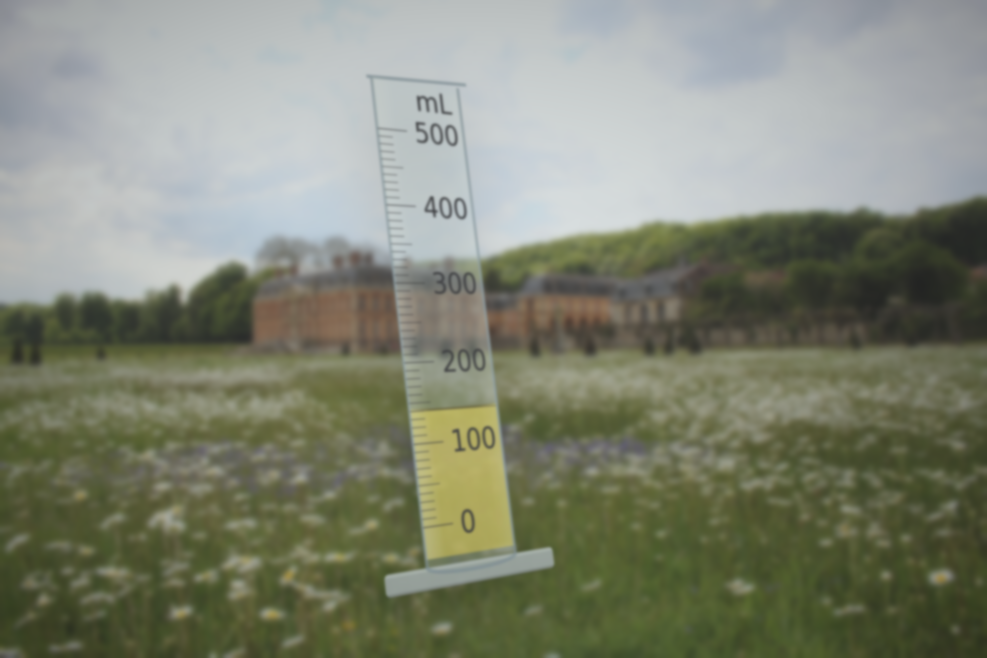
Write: 140 (mL)
